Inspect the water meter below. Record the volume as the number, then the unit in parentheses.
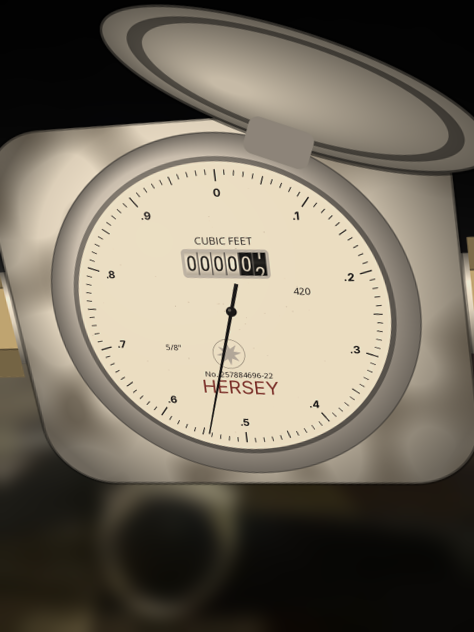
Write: 1.54 (ft³)
